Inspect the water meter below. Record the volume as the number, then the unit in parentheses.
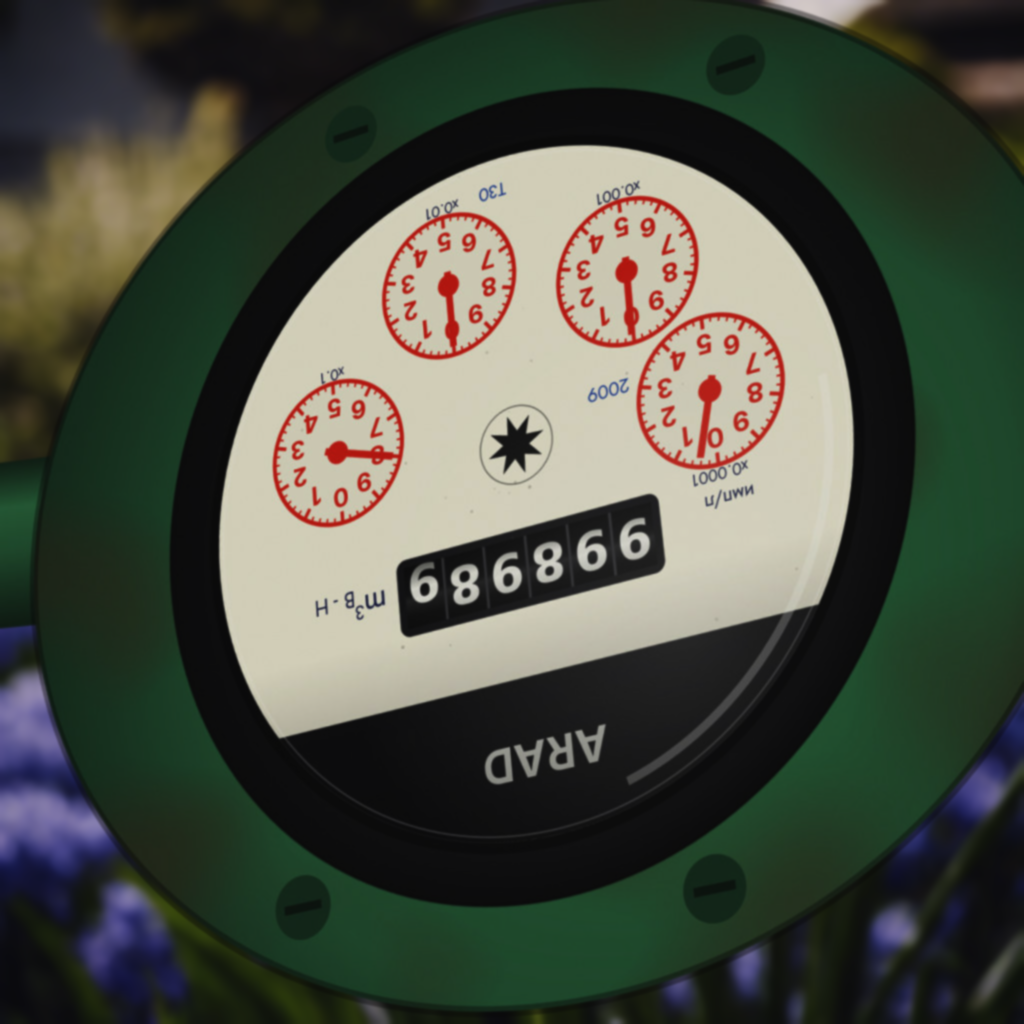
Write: 998988.8000 (m³)
